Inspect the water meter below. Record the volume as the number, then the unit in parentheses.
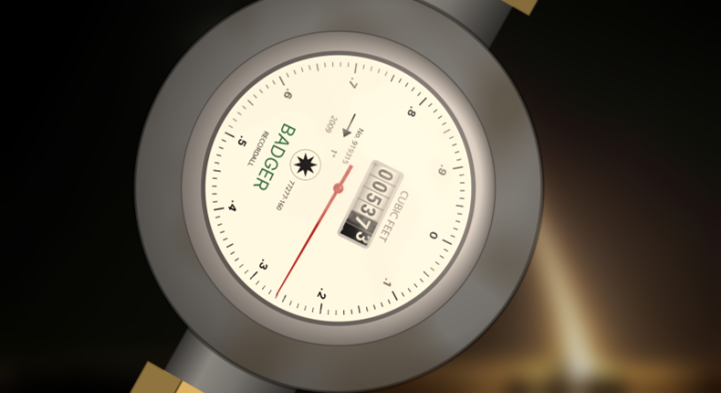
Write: 5373.26 (ft³)
